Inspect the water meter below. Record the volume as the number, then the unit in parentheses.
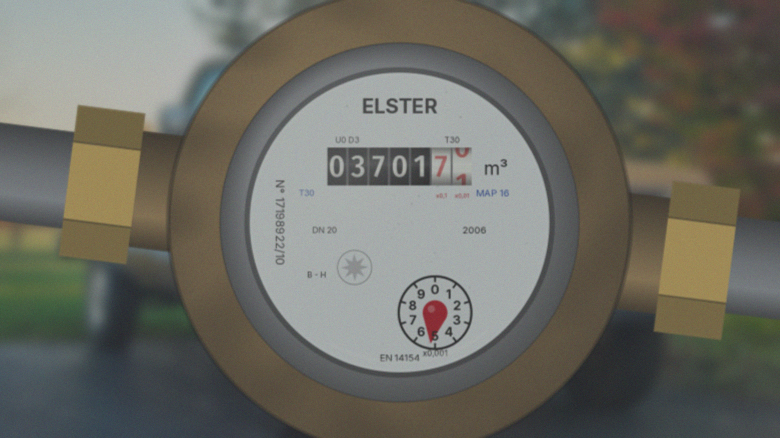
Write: 3701.705 (m³)
